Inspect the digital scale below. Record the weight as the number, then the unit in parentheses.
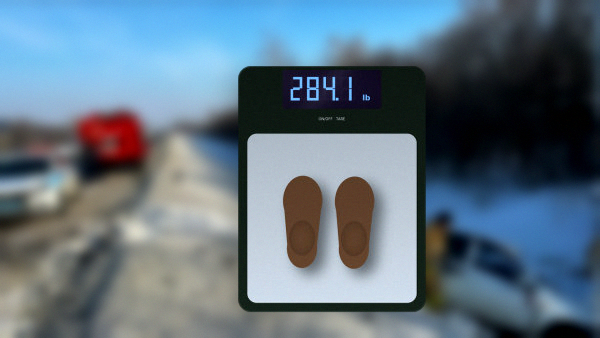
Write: 284.1 (lb)
